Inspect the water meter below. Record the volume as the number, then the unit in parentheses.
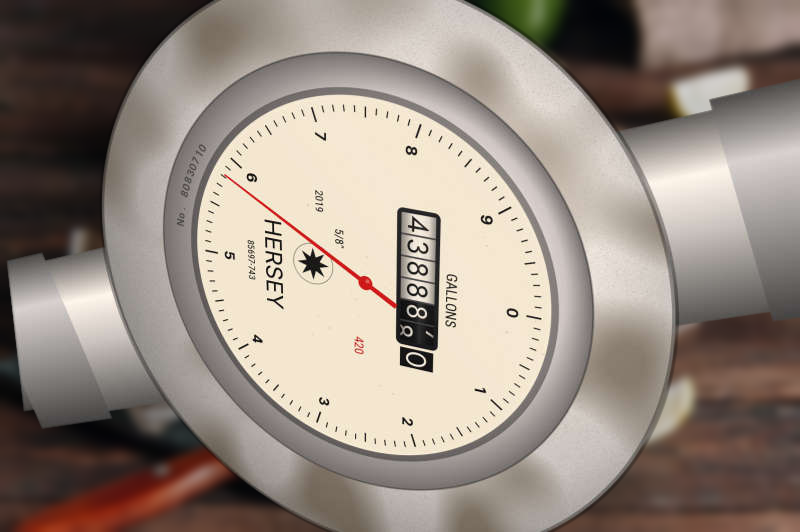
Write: 4388875.8 (gal)
